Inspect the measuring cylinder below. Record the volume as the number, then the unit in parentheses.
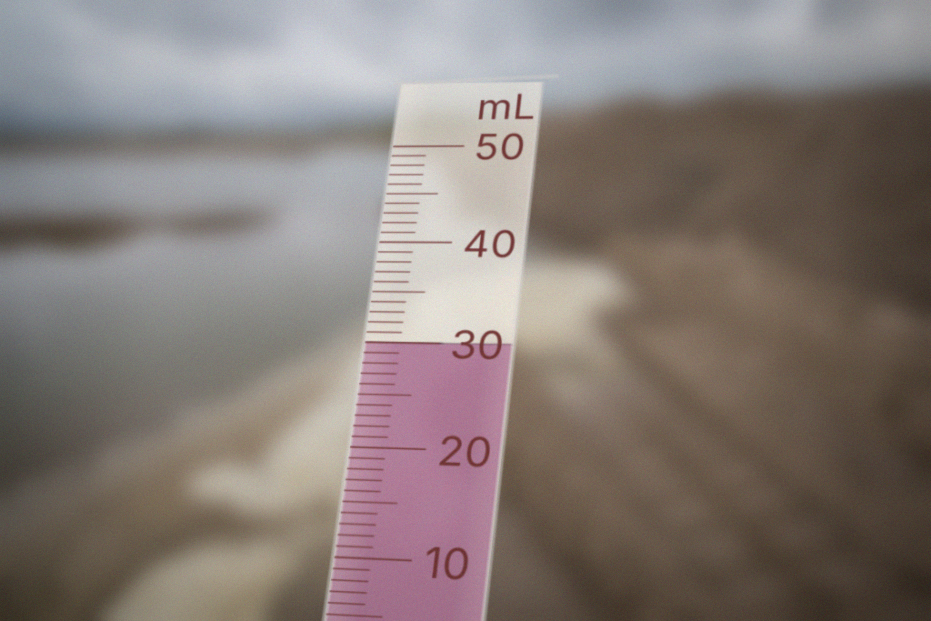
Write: 30 (mL)
